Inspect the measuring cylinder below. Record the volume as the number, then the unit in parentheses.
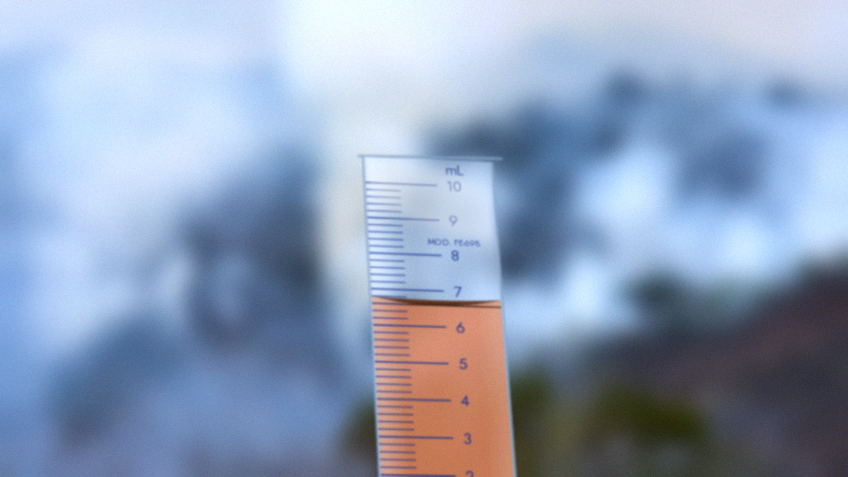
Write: 6.6 (mL)
